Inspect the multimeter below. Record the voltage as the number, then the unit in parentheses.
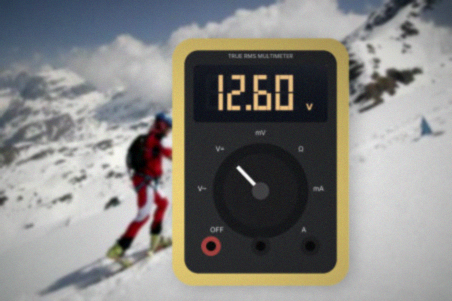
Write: 12.60 (V)
